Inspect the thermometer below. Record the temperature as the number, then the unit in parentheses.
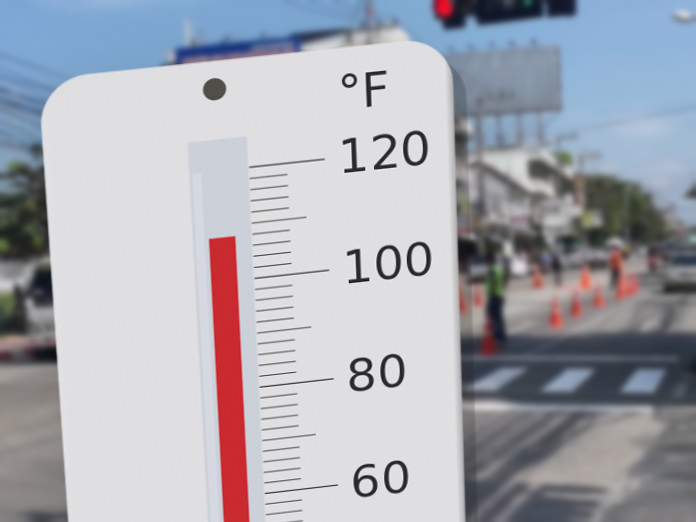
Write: 108 (°F)
